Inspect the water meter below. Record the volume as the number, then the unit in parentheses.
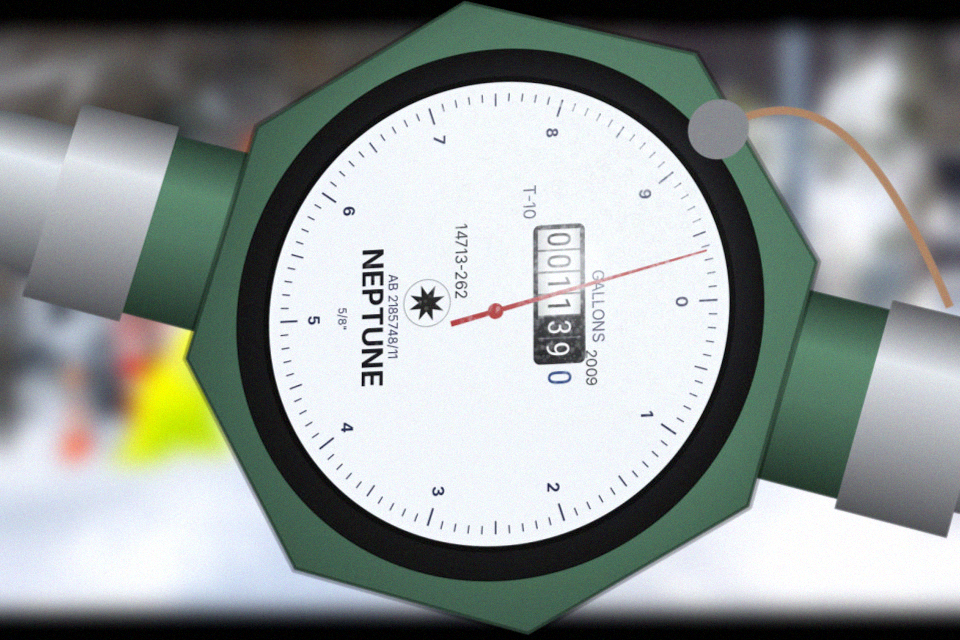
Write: 11389.6 (gal)
